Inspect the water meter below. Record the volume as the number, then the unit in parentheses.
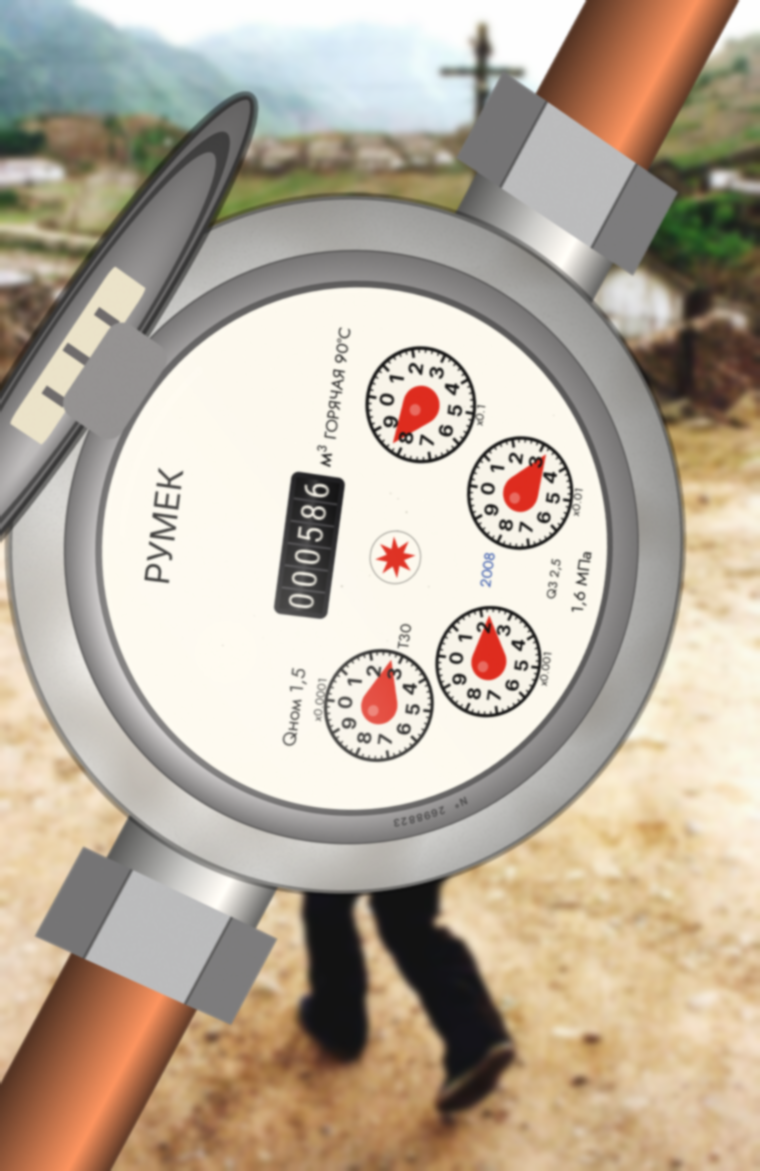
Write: 586.8322 (m³)
